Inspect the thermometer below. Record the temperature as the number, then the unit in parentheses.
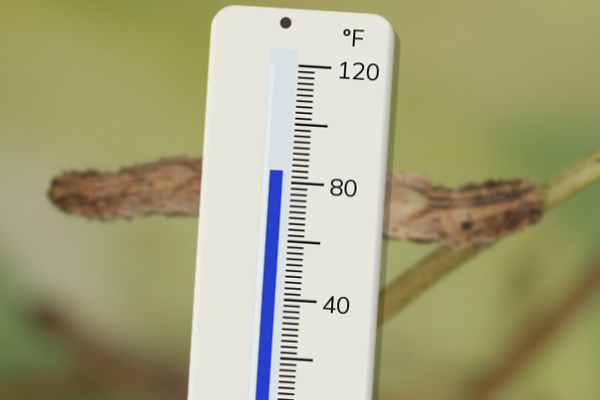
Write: 84 (°F)
